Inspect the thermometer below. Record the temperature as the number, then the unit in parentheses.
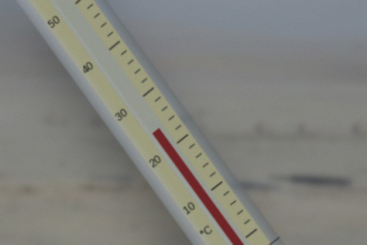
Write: 24 (°C)
